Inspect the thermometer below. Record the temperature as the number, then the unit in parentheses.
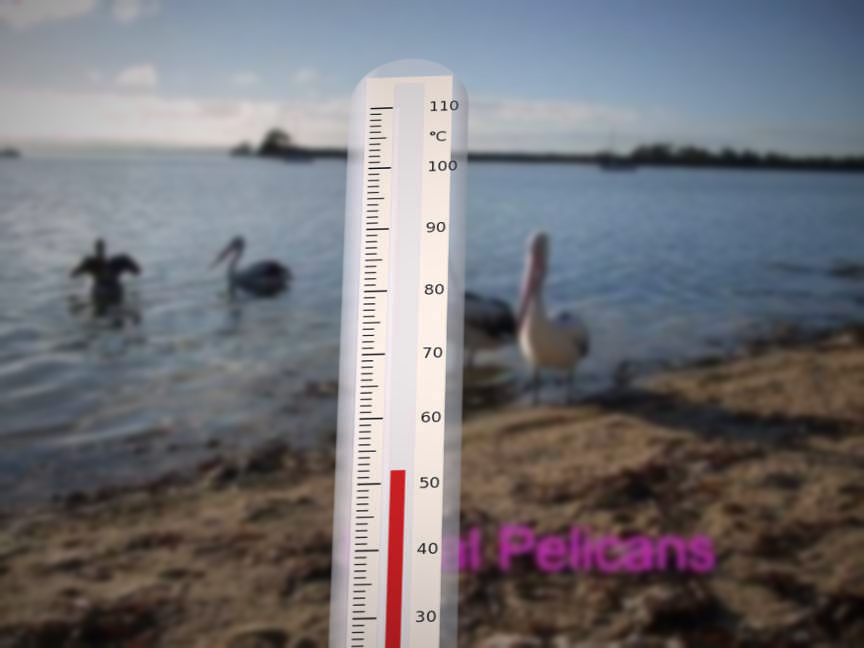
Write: 52 (°C)
